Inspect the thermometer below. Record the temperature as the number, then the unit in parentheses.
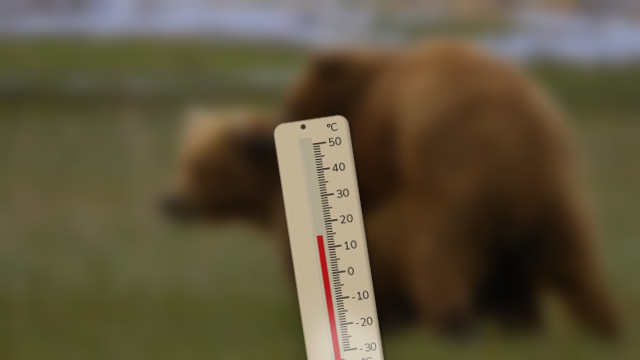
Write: 15 (°C)
